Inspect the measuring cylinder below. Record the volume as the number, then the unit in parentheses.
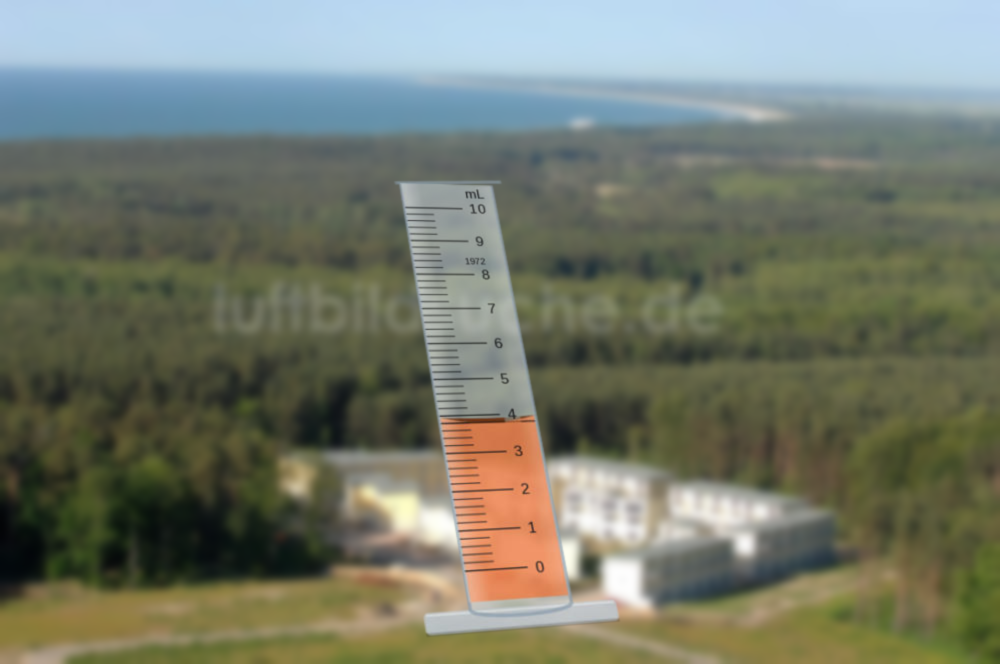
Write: 3.8 (mL)
